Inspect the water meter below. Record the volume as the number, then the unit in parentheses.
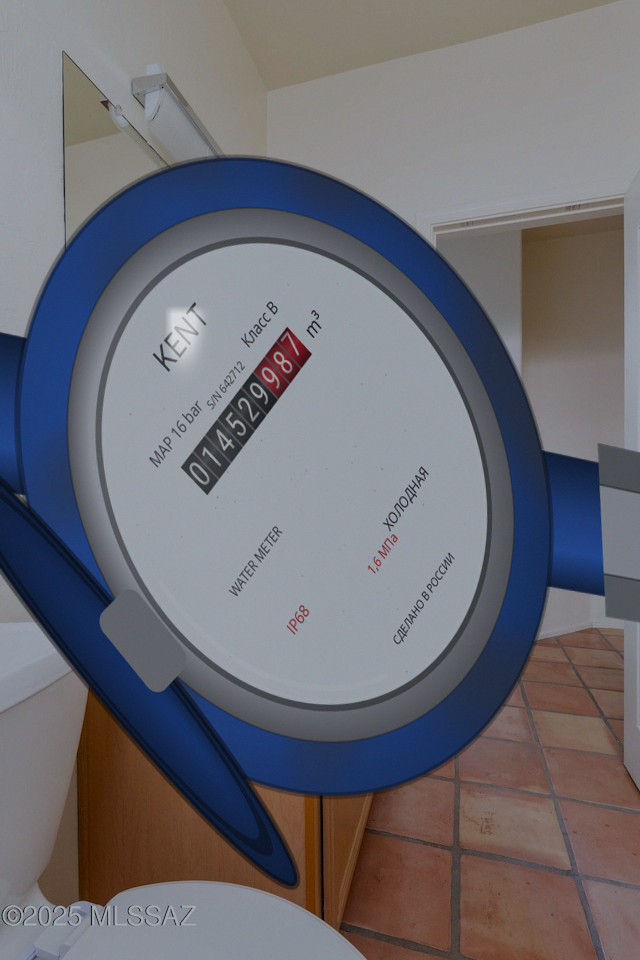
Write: 14529.987 (m³)
